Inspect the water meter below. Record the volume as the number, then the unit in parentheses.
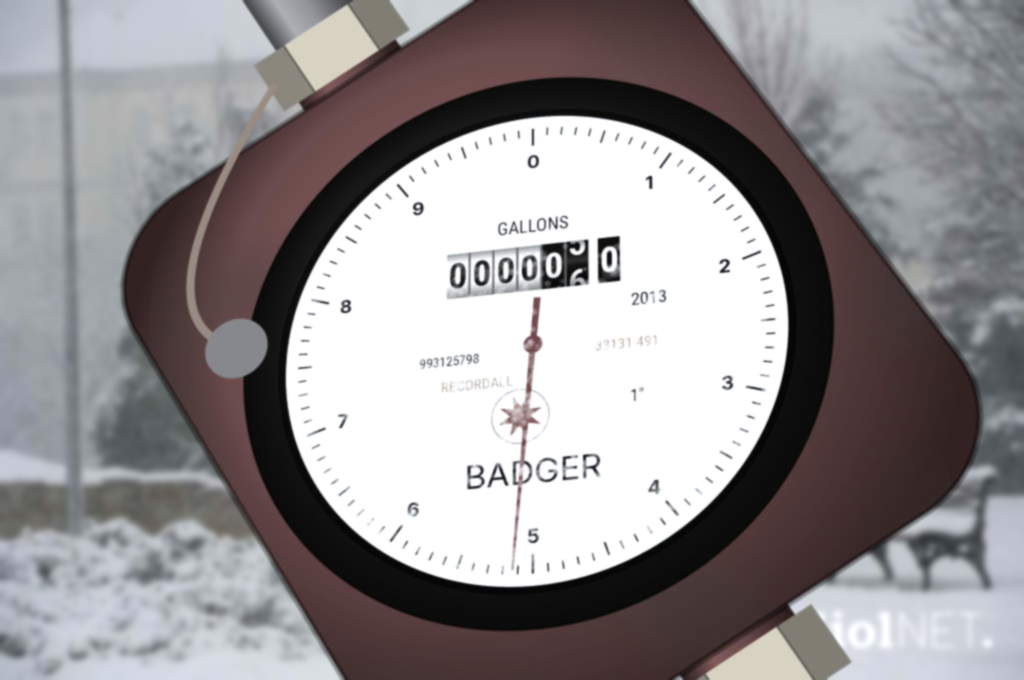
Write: 55.1 (gal)
